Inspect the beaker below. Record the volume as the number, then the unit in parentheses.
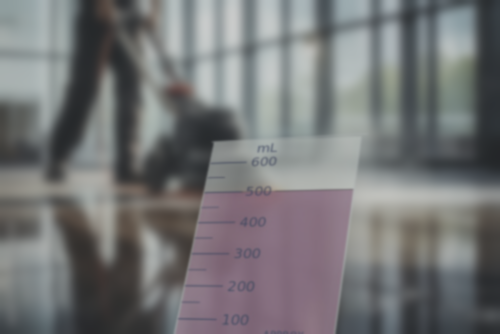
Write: 500 (mL)
